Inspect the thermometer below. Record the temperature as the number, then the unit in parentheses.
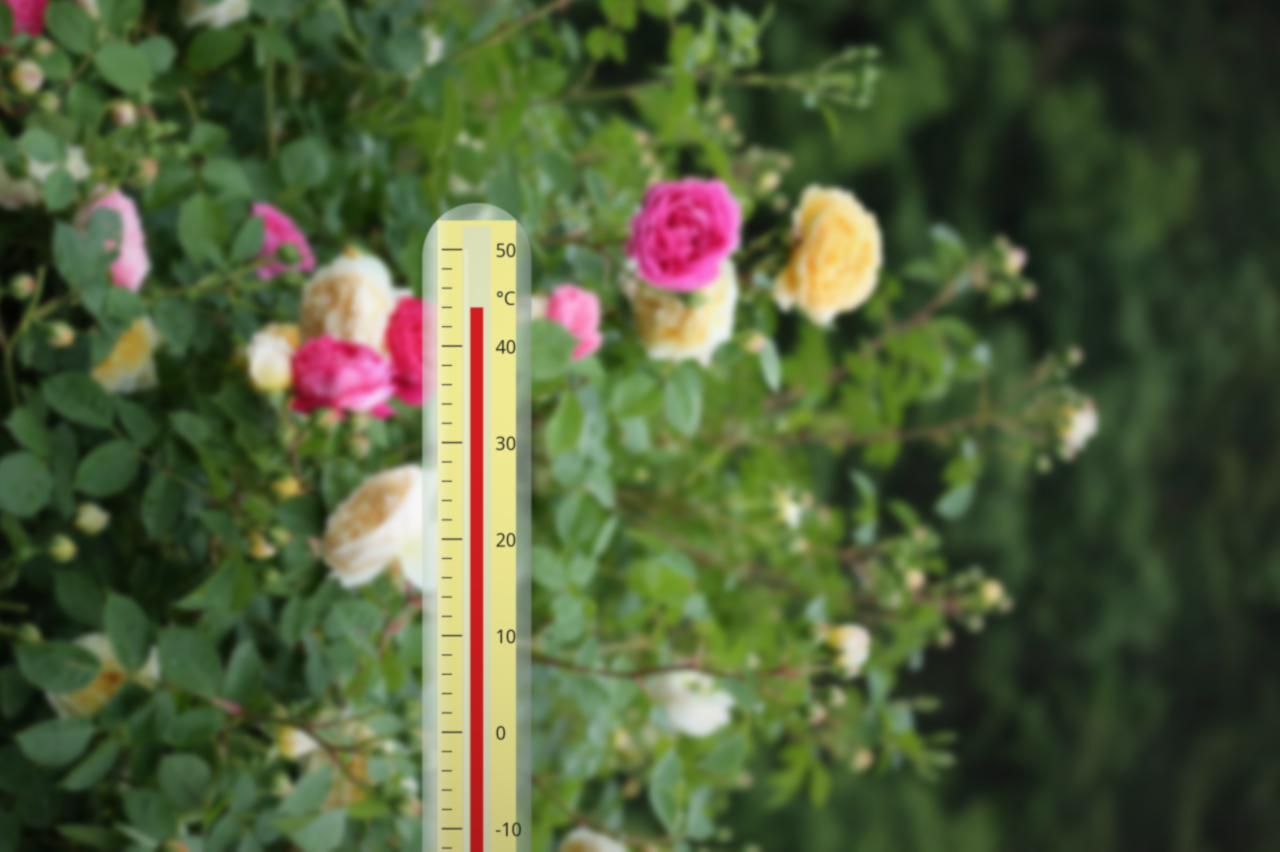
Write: 44 (°C)
